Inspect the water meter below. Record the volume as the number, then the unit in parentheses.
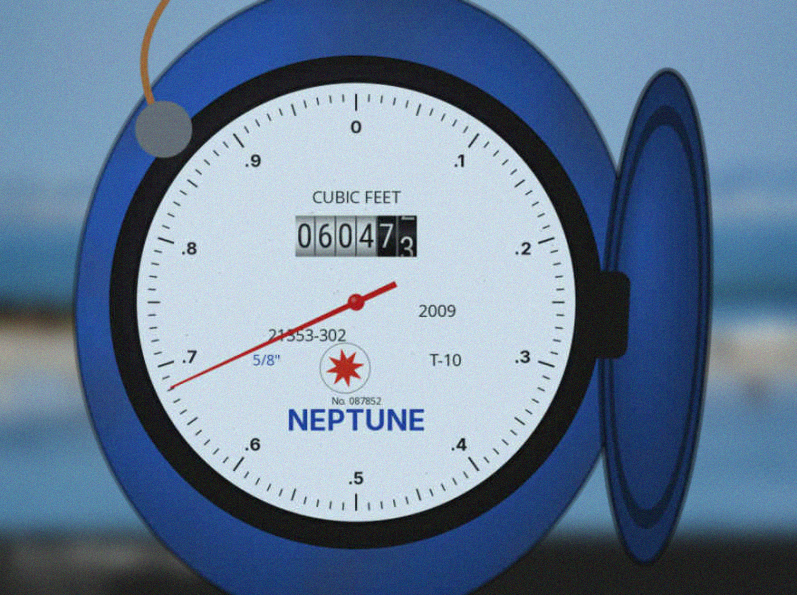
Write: 60472.68 (ft³)
